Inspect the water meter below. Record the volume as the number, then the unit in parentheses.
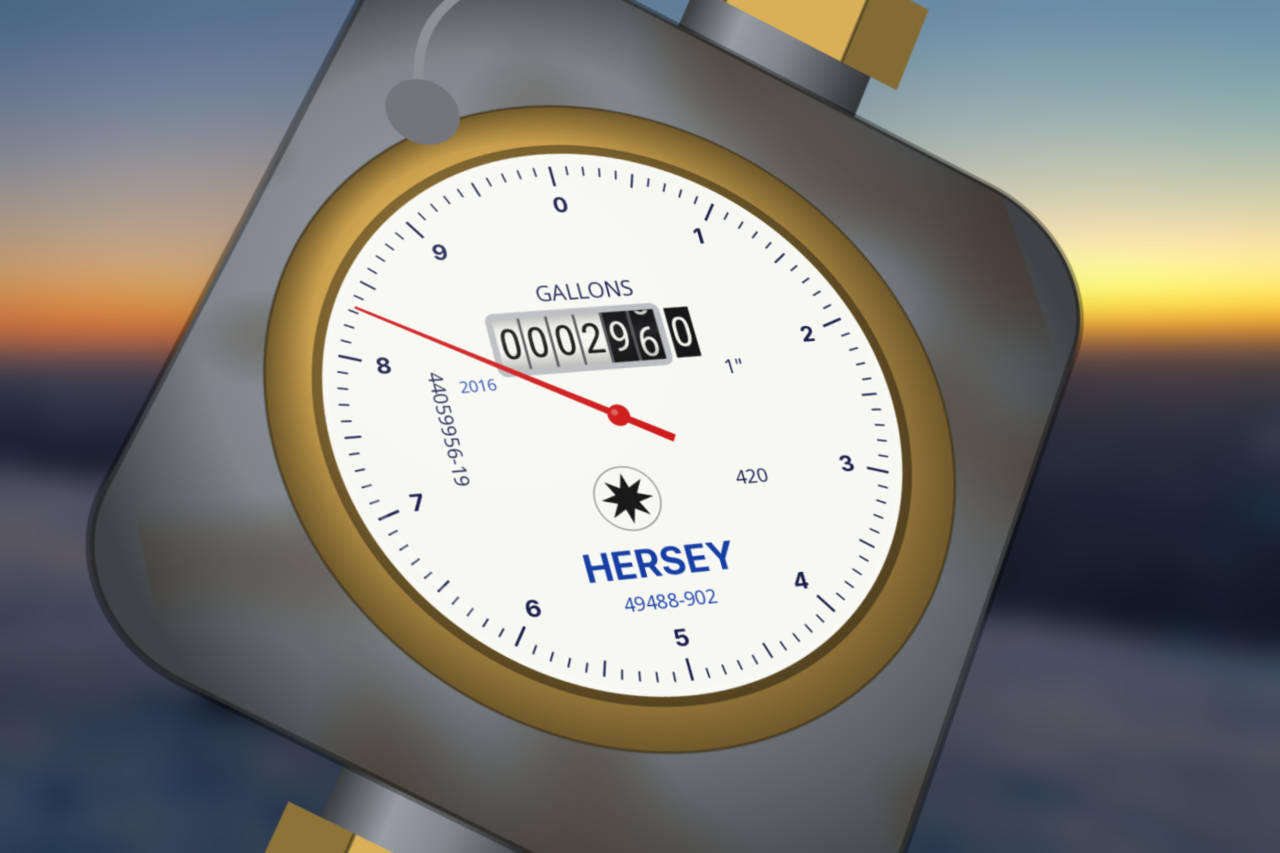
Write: 2958.3 (gal)
